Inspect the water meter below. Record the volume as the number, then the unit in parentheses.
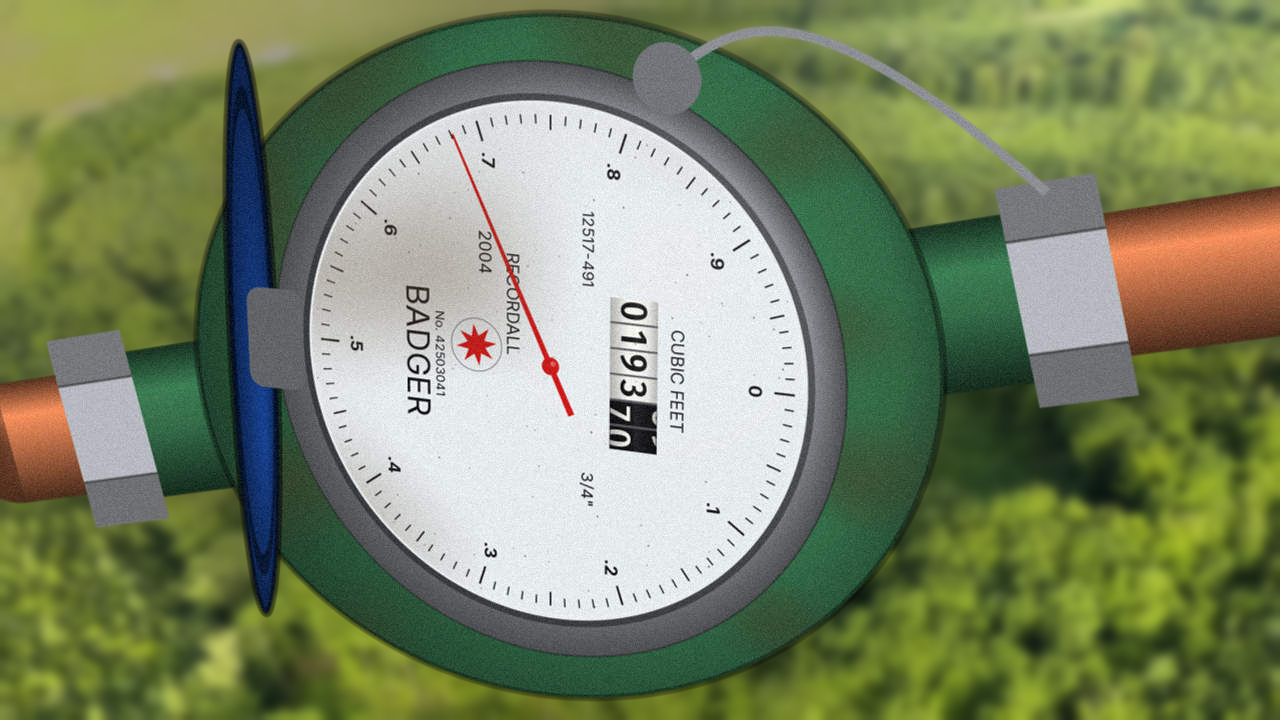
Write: 19369.68 (ft³)
